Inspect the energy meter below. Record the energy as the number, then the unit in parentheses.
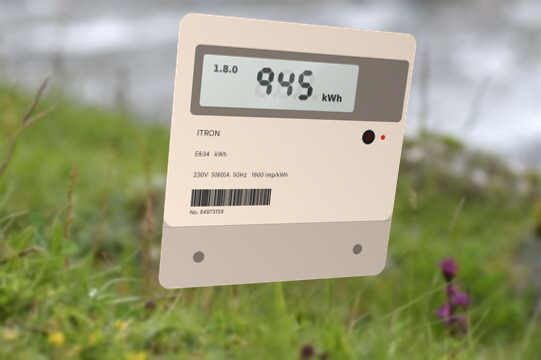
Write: 945 (kWh)
